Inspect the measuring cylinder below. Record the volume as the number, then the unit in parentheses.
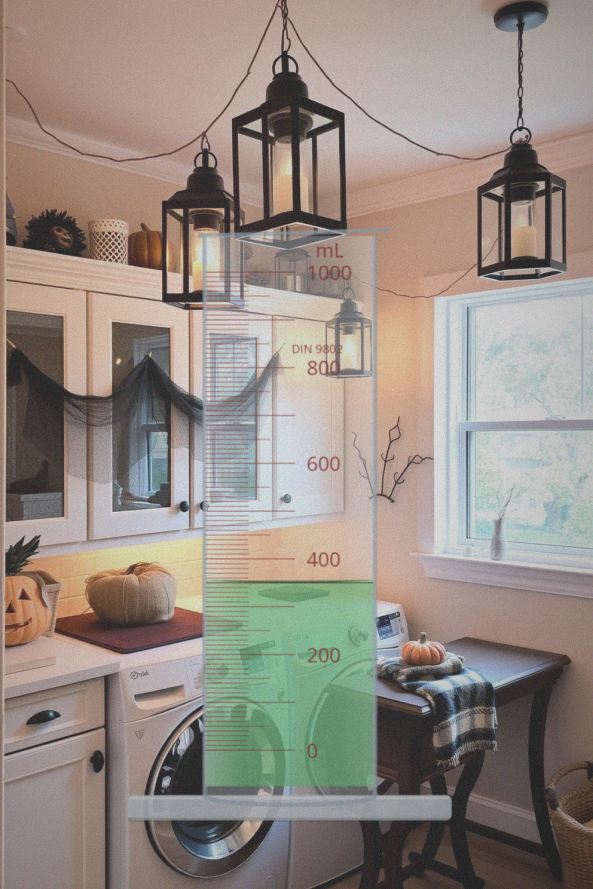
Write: 350 (mL)
